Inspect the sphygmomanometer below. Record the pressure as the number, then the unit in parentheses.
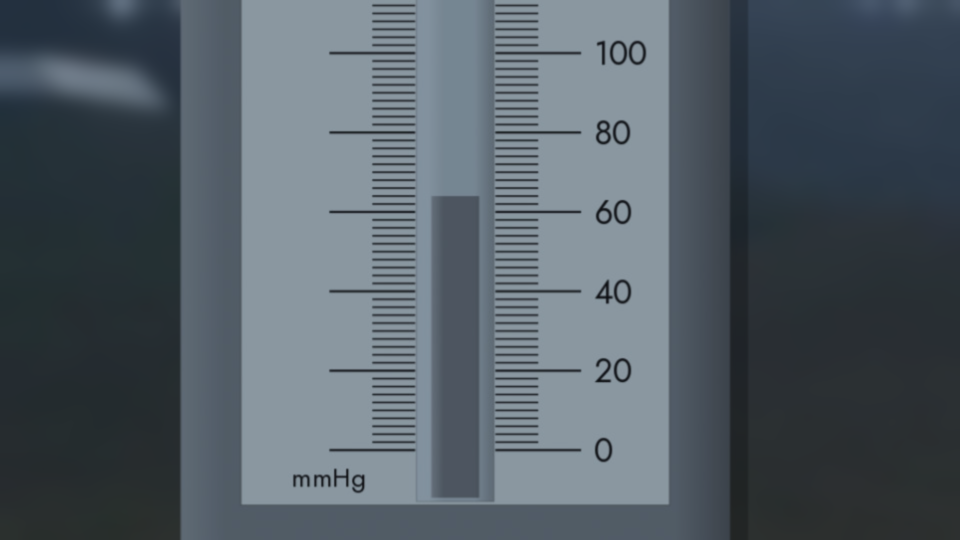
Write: 64 (mmHg)
